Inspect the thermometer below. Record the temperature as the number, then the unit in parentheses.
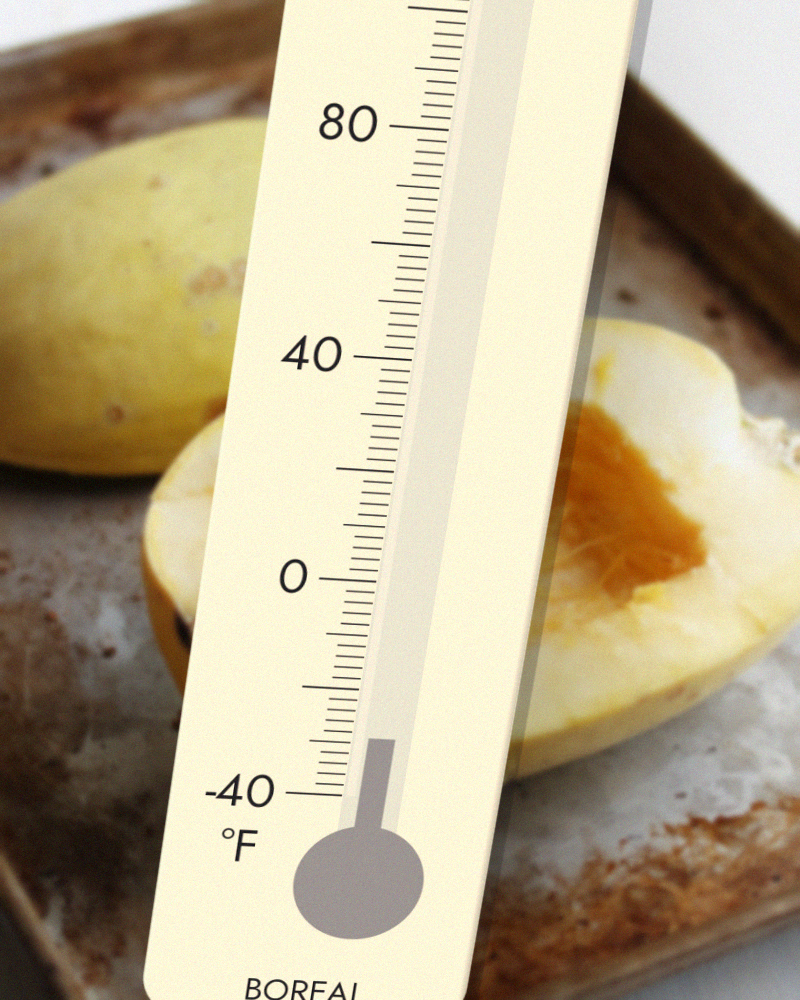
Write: -29 (°F)
